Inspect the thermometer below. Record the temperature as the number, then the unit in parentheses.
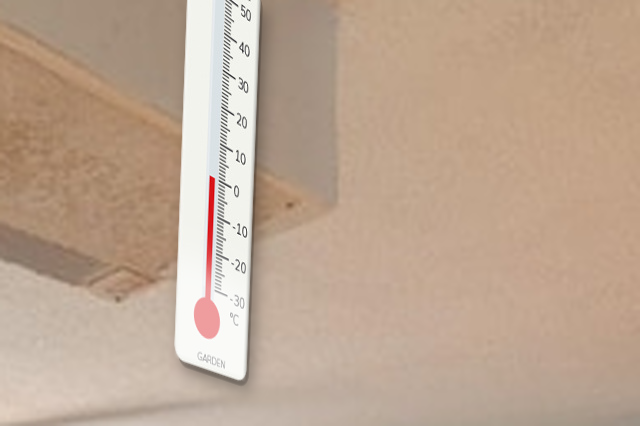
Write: 0 (°C)
